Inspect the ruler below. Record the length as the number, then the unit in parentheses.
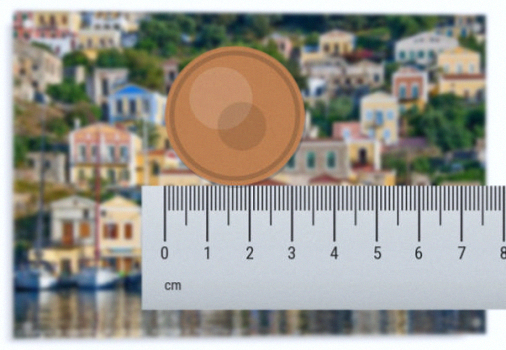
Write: 3.3 (cm)
